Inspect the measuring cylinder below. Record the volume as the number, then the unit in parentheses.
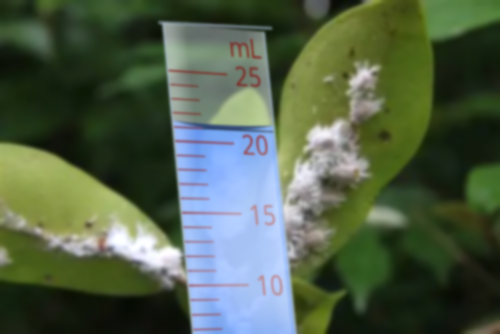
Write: 21 (mL)
